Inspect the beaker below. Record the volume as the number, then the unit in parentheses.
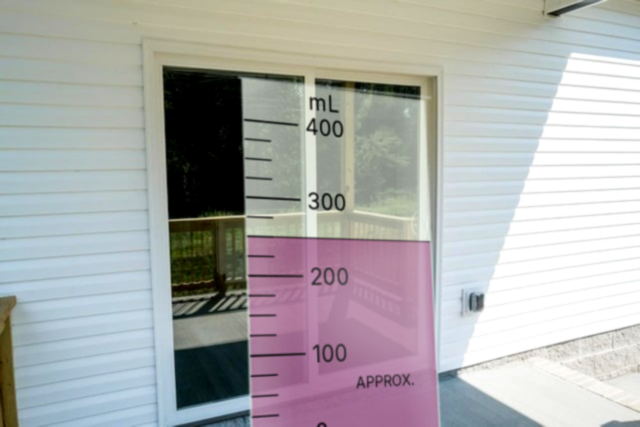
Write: 250 (mL)
